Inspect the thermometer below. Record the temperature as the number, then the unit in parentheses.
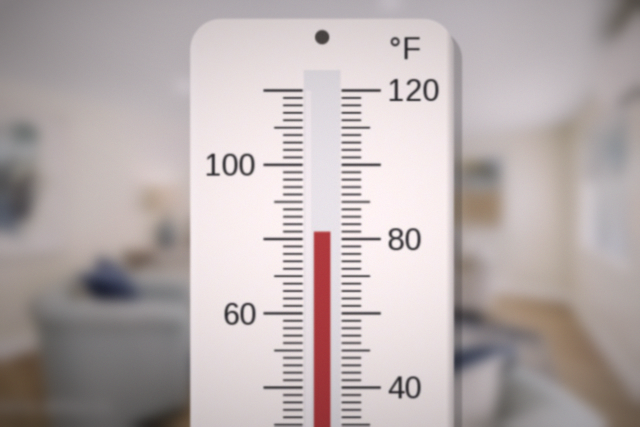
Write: 82 (°F)
